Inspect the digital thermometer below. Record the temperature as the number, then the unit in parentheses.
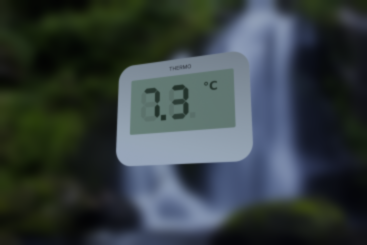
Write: 7.3 (°C)
